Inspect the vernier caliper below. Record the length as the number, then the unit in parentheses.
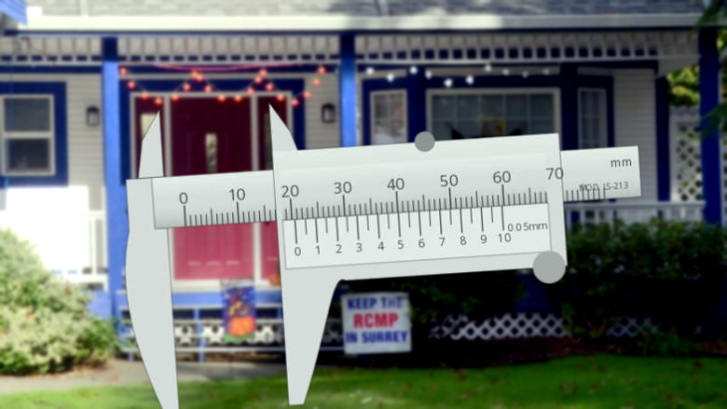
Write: 20.6 (mm)
